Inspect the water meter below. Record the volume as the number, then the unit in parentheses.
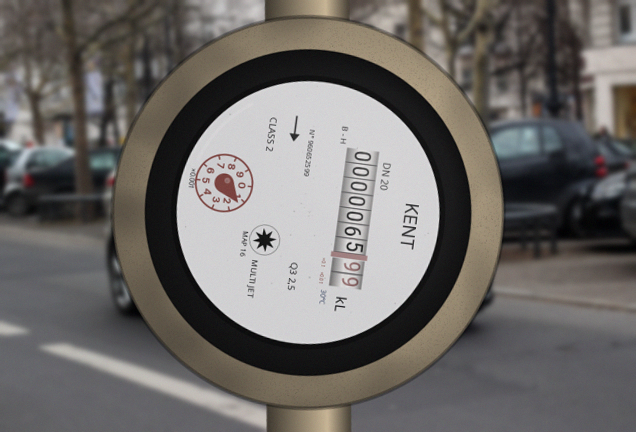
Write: 65.991 (kL)
